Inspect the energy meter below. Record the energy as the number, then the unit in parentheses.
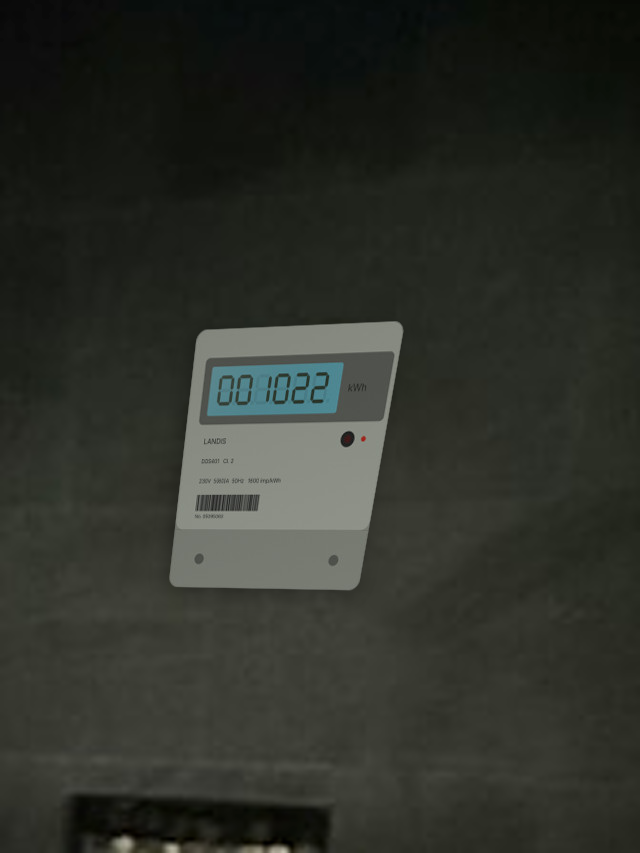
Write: 1022 (kWh)
